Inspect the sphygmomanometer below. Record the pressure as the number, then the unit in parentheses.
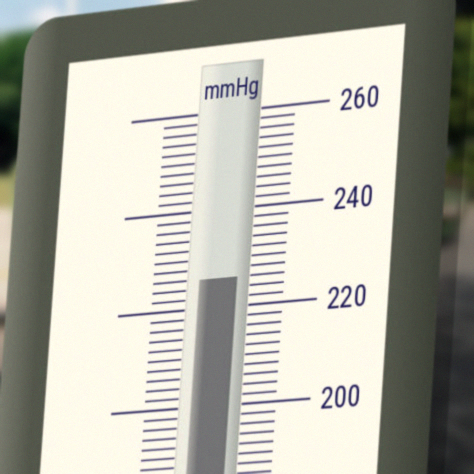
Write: 226 (mmHg)
